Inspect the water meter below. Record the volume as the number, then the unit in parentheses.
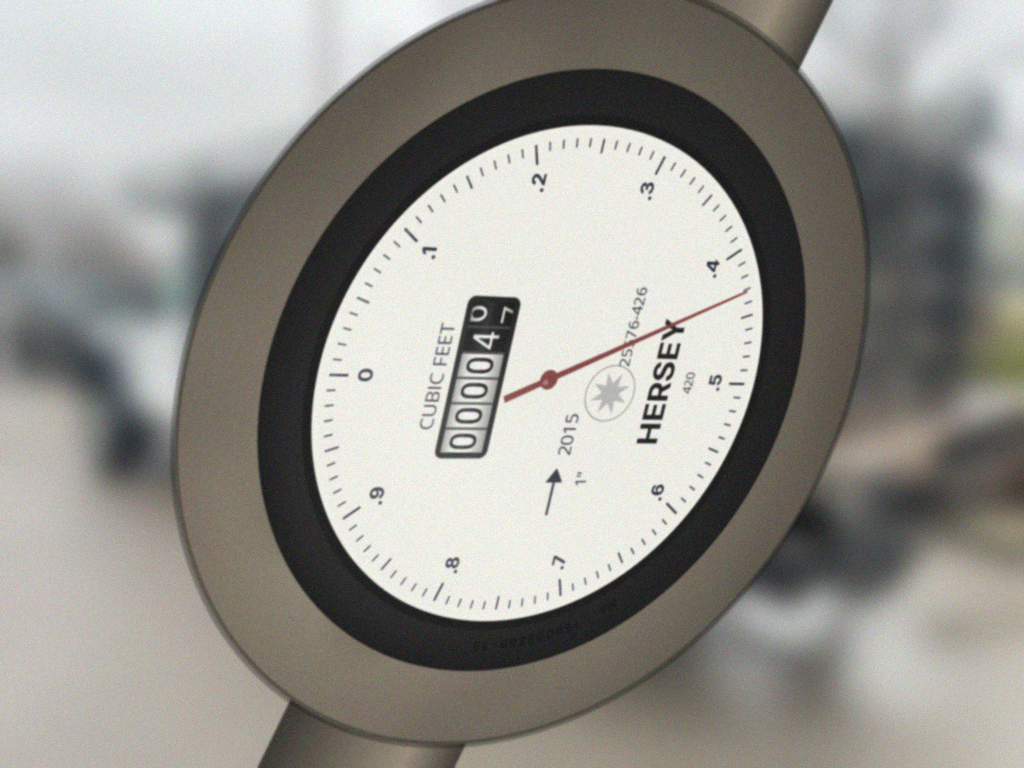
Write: 46.43 (ft³)
